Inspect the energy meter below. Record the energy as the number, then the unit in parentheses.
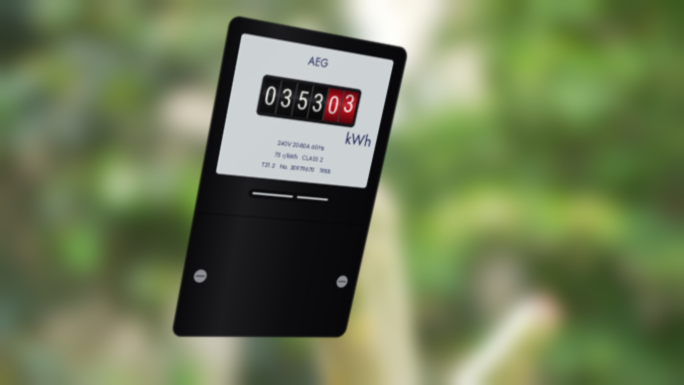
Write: 353.03 (kWh)
